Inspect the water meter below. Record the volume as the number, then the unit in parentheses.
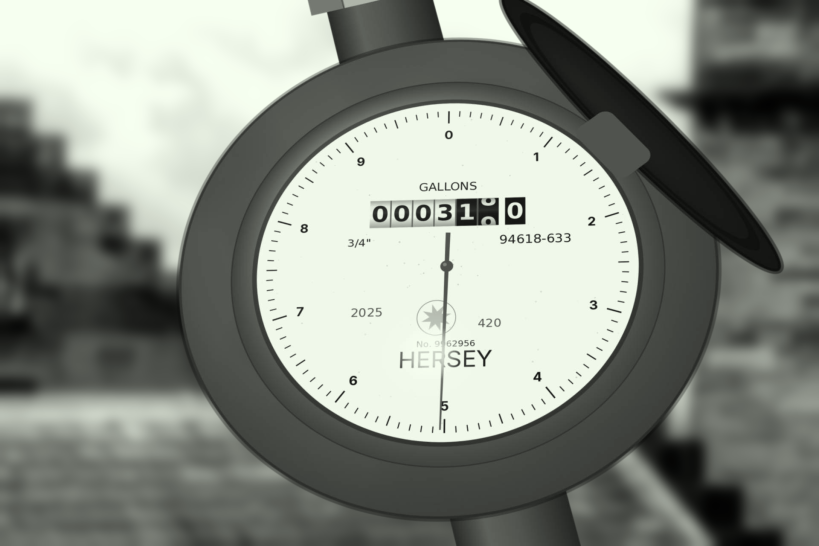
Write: 3185.0 (gal)
